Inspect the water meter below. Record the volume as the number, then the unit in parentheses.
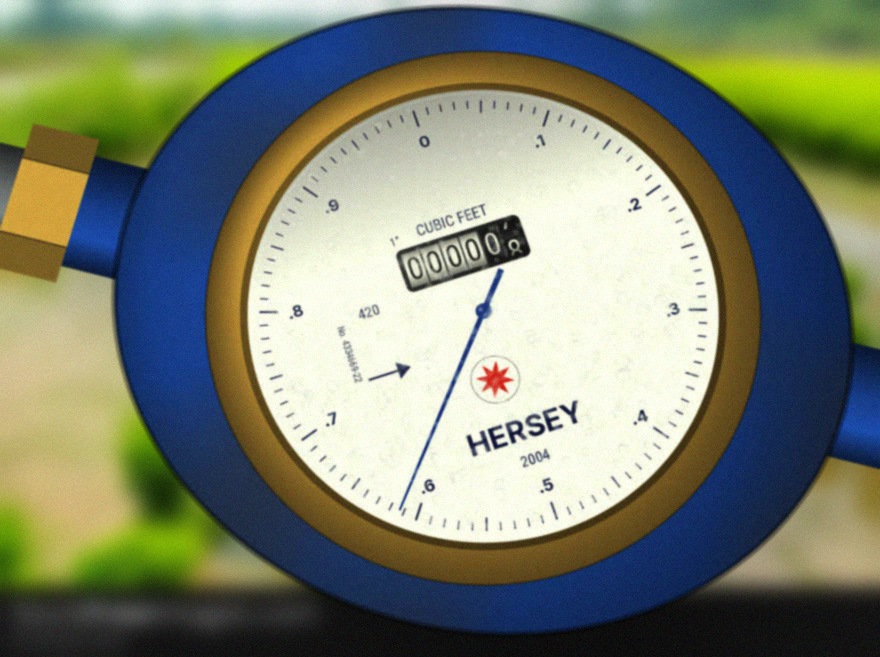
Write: 7.61 (ft³)
